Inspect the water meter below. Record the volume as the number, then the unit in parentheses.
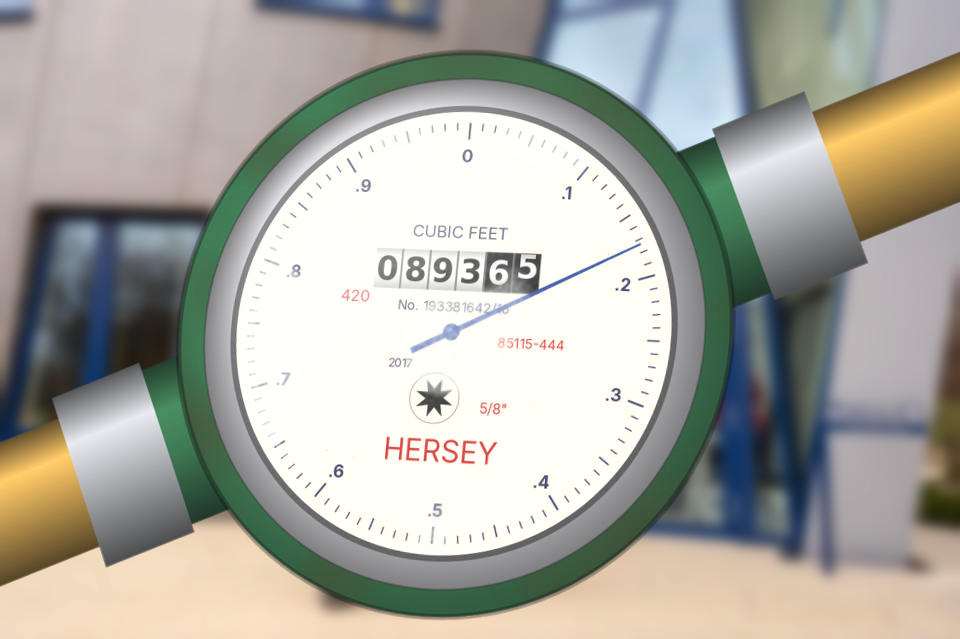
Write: 89365.17 (ft³)
